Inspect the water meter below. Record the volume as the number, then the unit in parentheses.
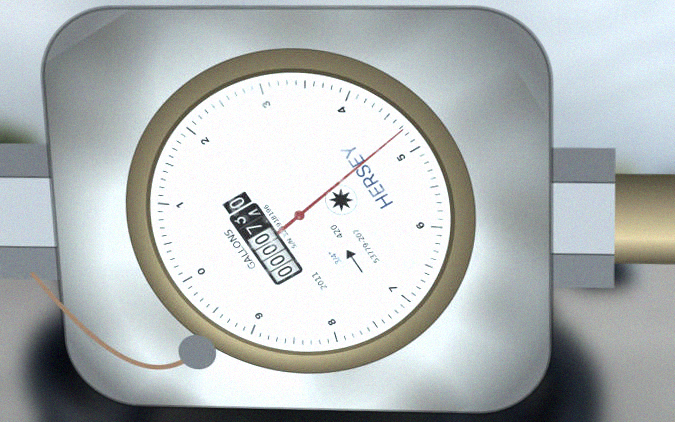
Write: 734.7 (gal)
